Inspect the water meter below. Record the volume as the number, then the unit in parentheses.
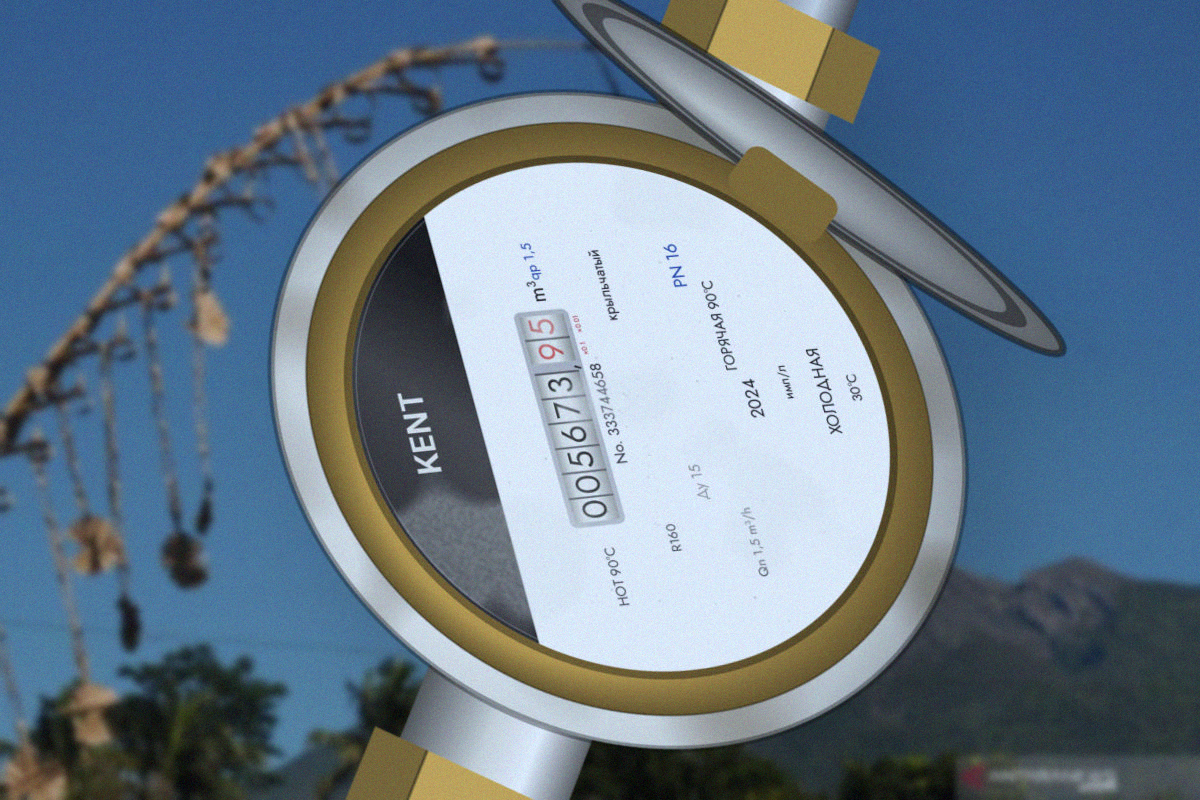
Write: 5673.95 (m³)
